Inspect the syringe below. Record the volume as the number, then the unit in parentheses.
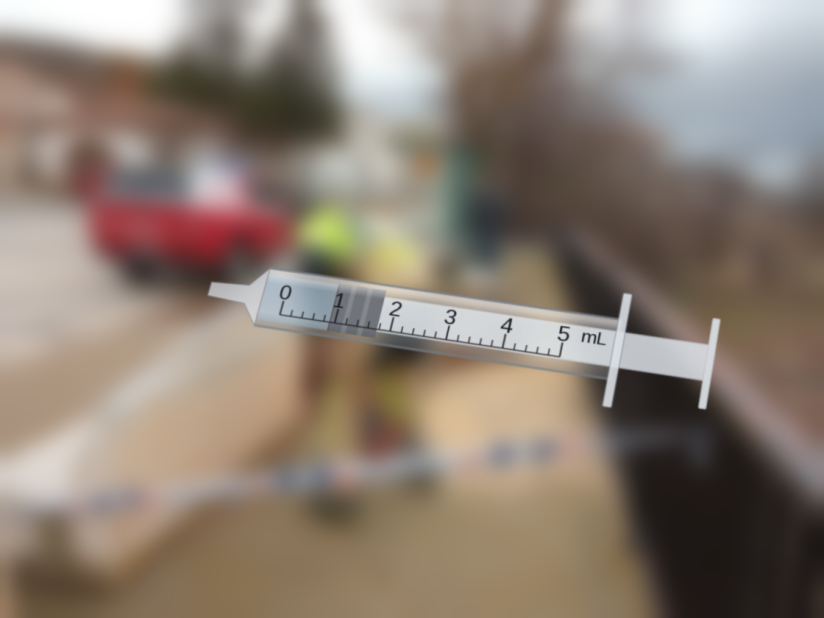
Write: 0.9 (mL)
